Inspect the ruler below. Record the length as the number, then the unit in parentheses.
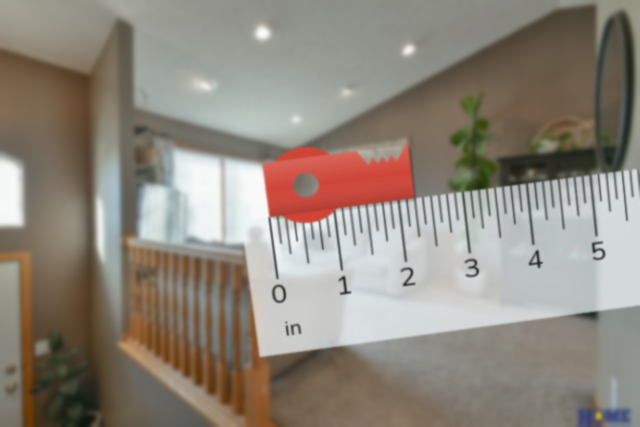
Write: 2.25 (in)
